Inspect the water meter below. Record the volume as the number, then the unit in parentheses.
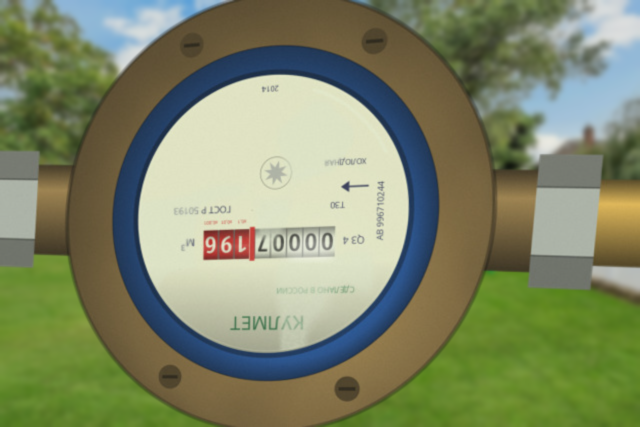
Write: 7.196 (m³)
